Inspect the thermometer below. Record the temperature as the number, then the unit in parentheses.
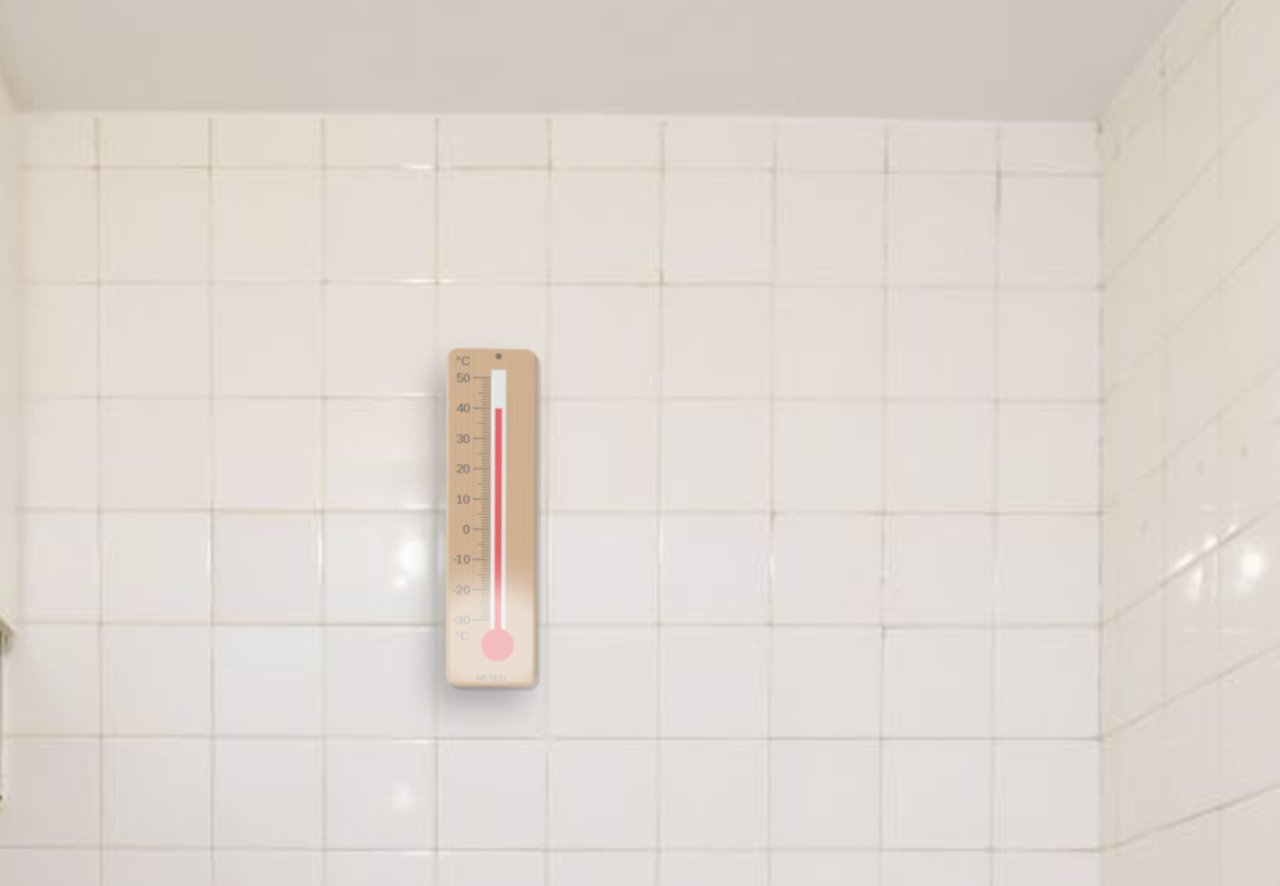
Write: 40 (°C)
